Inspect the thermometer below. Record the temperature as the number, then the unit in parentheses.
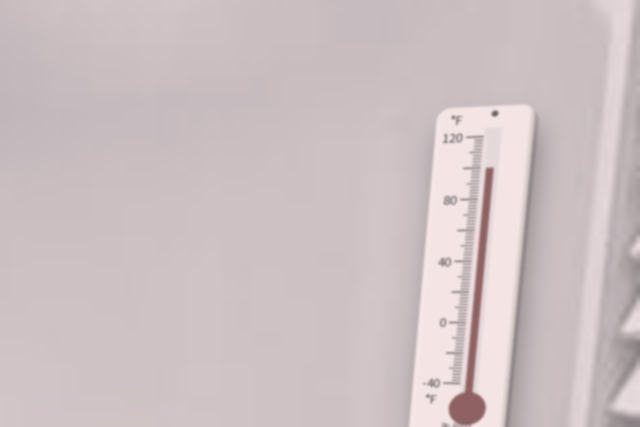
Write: 100 (°F)
